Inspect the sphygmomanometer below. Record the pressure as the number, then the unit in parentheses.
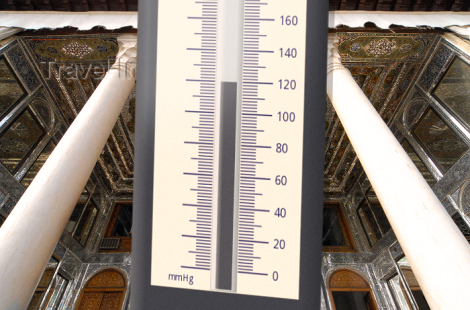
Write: 120 (mmHg)
